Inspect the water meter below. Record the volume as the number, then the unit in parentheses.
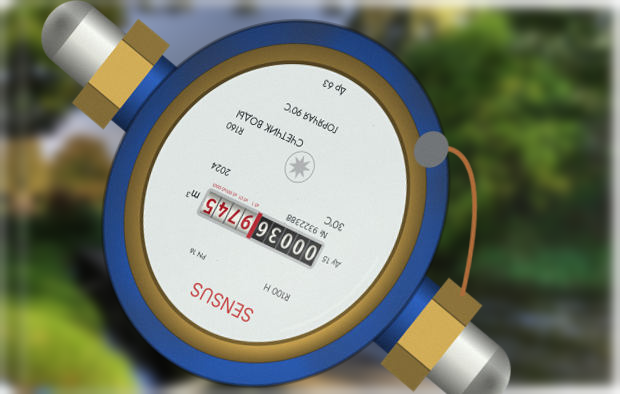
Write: 36.9745 (m³)
